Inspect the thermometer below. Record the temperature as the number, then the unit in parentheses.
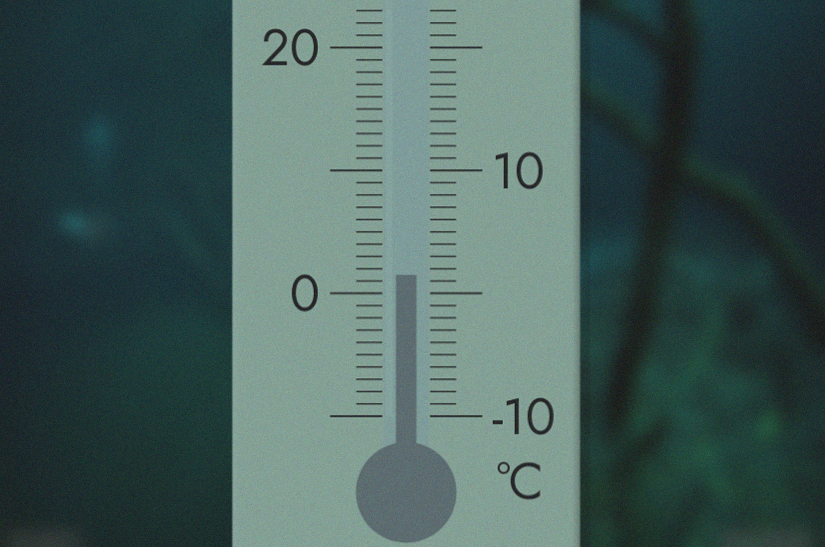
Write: 1.5 (°C)
